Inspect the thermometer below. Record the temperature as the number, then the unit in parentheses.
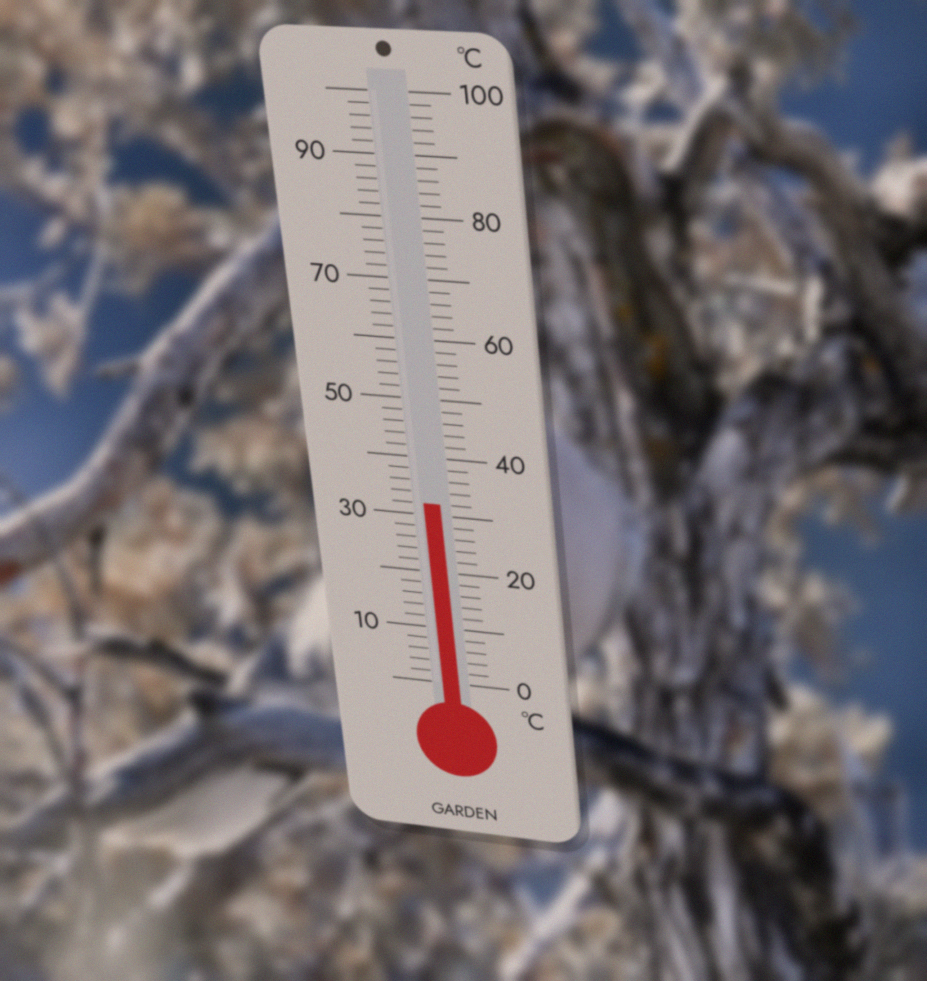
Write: 32 (°C)
